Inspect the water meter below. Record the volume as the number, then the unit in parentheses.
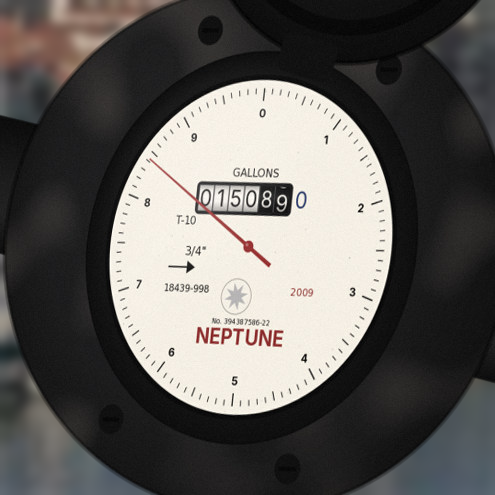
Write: 150888.4 (gal)
